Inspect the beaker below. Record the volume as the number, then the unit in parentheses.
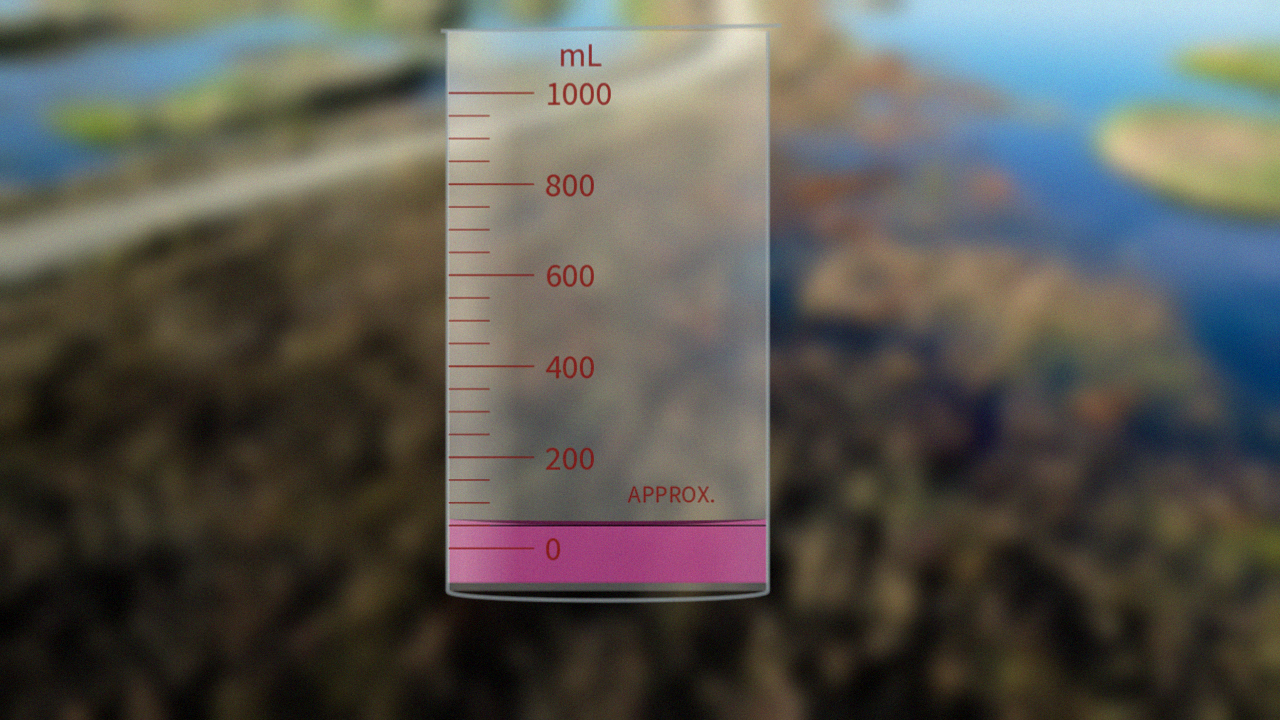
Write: 50 (mL)
